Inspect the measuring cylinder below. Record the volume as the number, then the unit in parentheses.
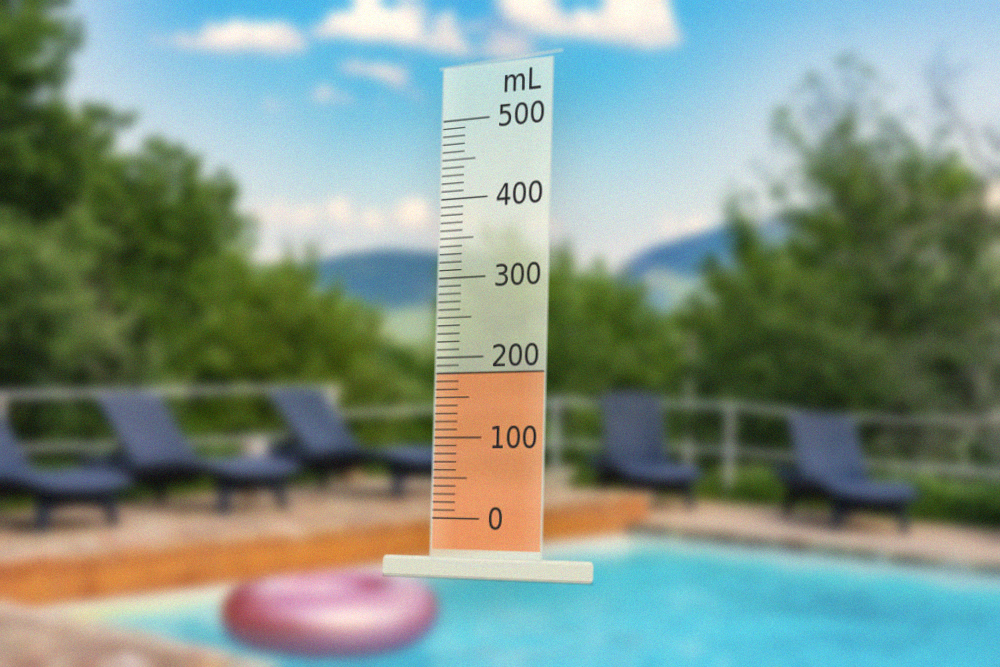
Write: 180 (mL)
